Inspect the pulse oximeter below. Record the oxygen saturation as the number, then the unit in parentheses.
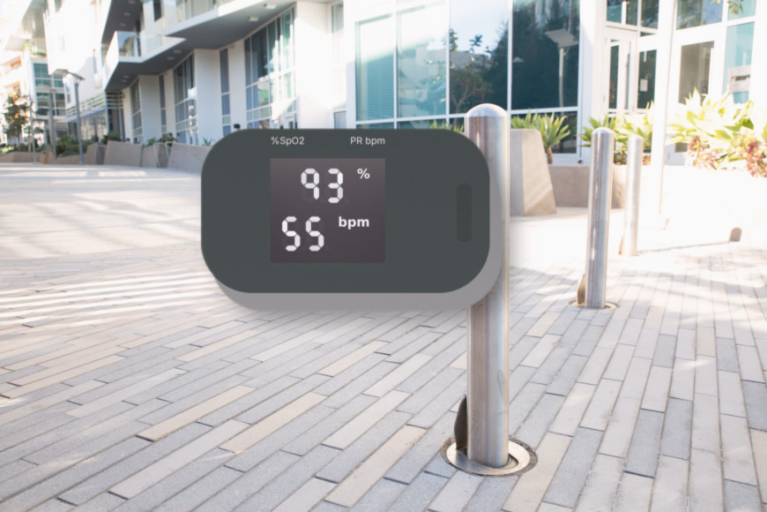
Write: 93 (%)
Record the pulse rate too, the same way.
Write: 55 (bpm)
